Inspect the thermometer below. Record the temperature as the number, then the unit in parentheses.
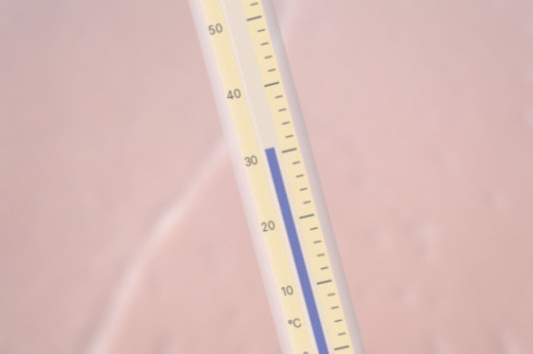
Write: 31 (°C)
